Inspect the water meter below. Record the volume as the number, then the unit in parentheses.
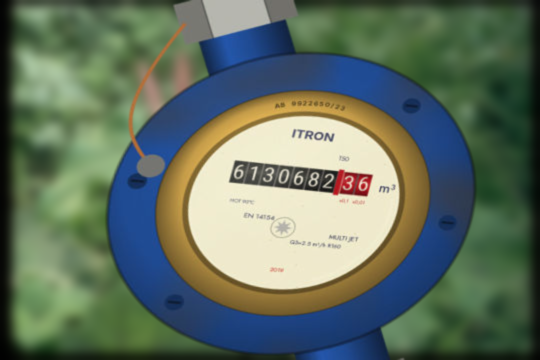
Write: 6130682.36 (m³)
